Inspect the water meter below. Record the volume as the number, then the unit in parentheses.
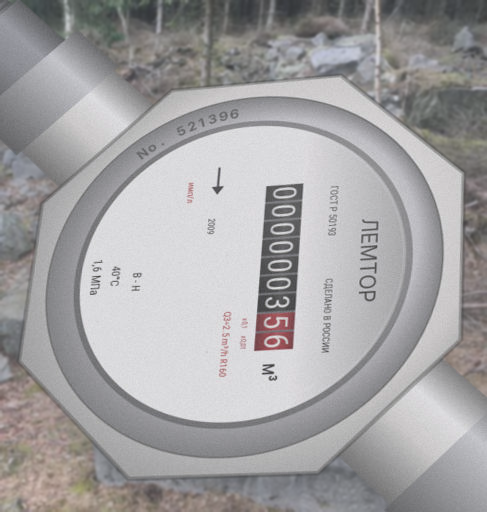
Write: 3.56 (m³)
